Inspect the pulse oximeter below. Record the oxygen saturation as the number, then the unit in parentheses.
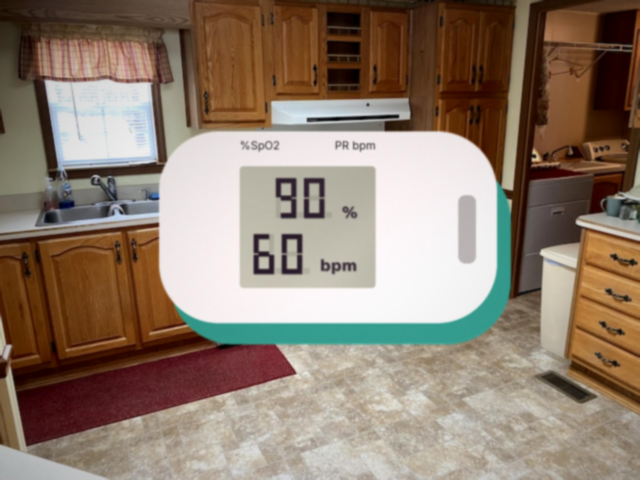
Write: 90 (%)
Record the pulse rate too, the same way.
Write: 60 (bpm)
